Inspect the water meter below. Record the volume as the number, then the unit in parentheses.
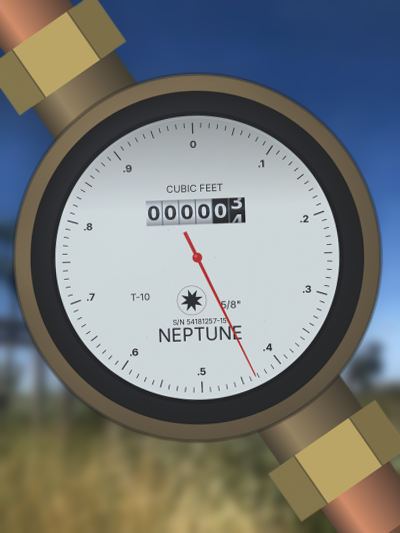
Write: 3.43 (ft³)
